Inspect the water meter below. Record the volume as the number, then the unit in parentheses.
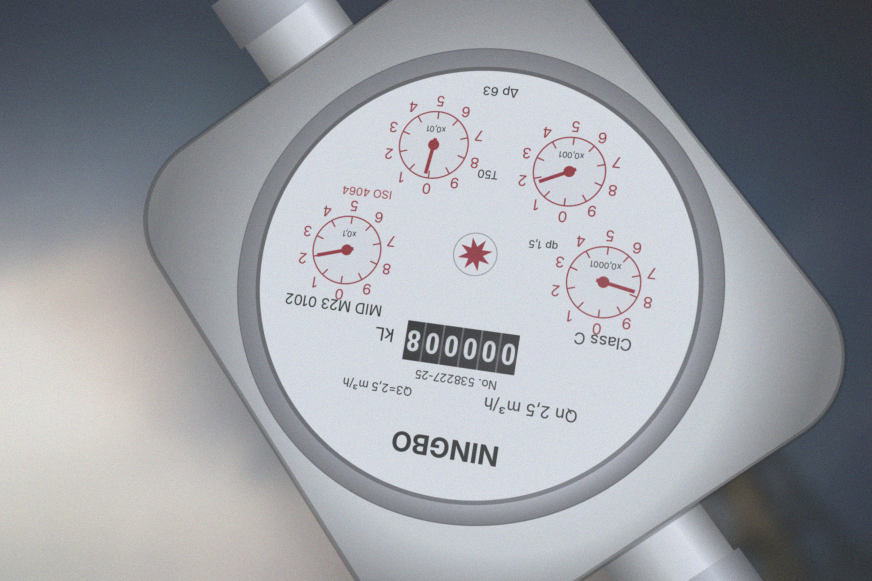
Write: 8.2017 (kL)
